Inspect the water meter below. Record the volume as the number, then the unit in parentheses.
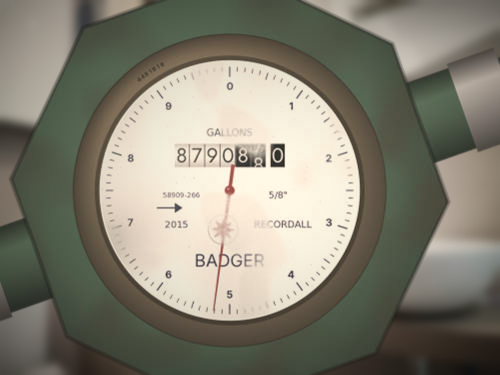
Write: 8790875.2 (gal)
